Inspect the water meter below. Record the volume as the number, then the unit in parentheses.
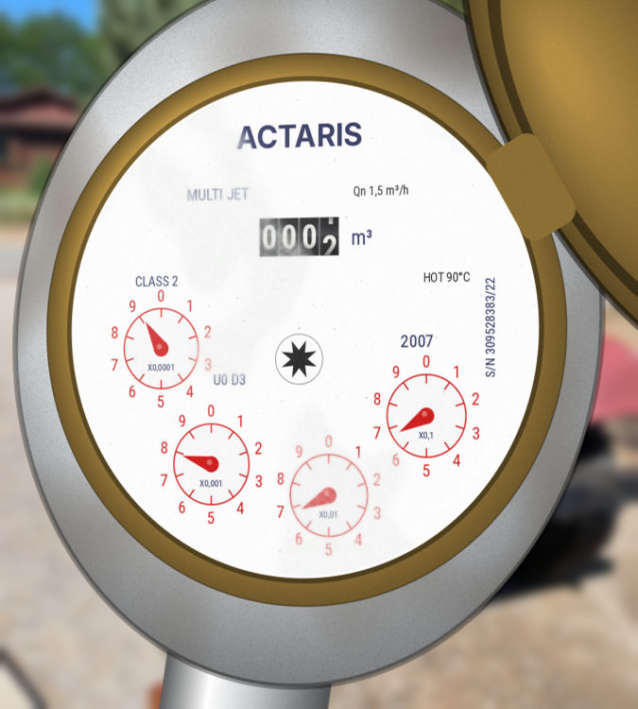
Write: 1.6679 (m³)
